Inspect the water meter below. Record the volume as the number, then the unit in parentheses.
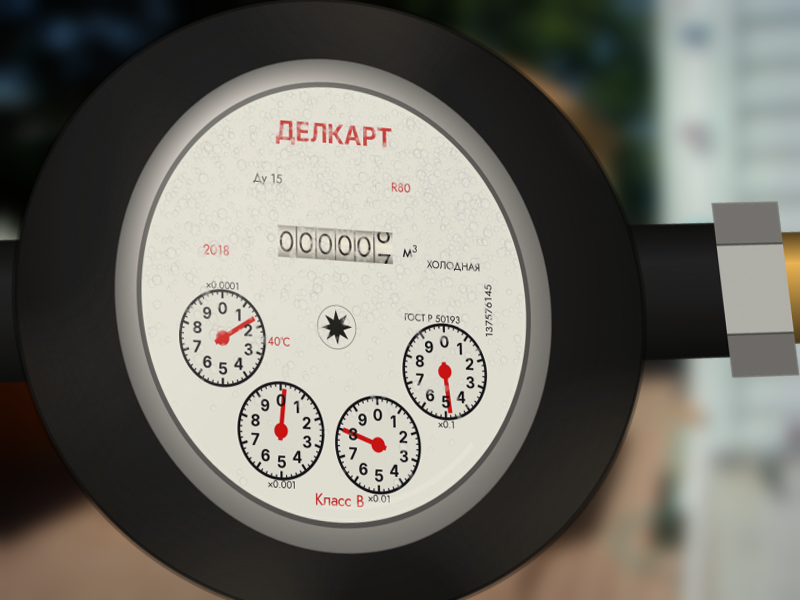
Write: 6.4801 (m³)
